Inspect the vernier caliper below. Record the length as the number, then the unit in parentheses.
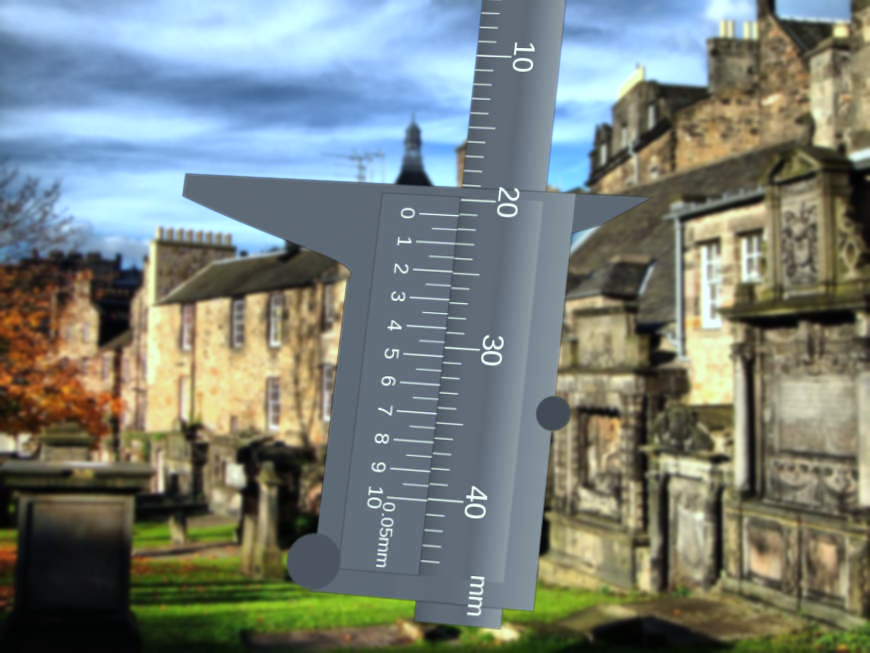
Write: 21.1 (mm)
